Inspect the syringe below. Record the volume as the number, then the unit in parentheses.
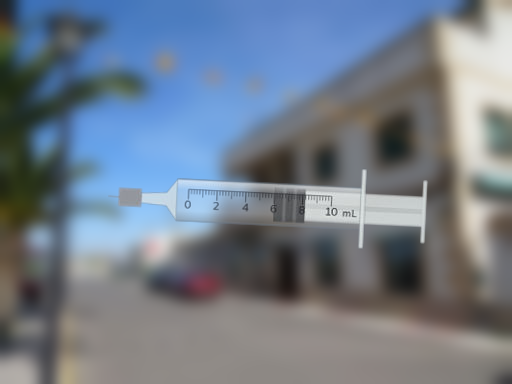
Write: 6 (mL)
